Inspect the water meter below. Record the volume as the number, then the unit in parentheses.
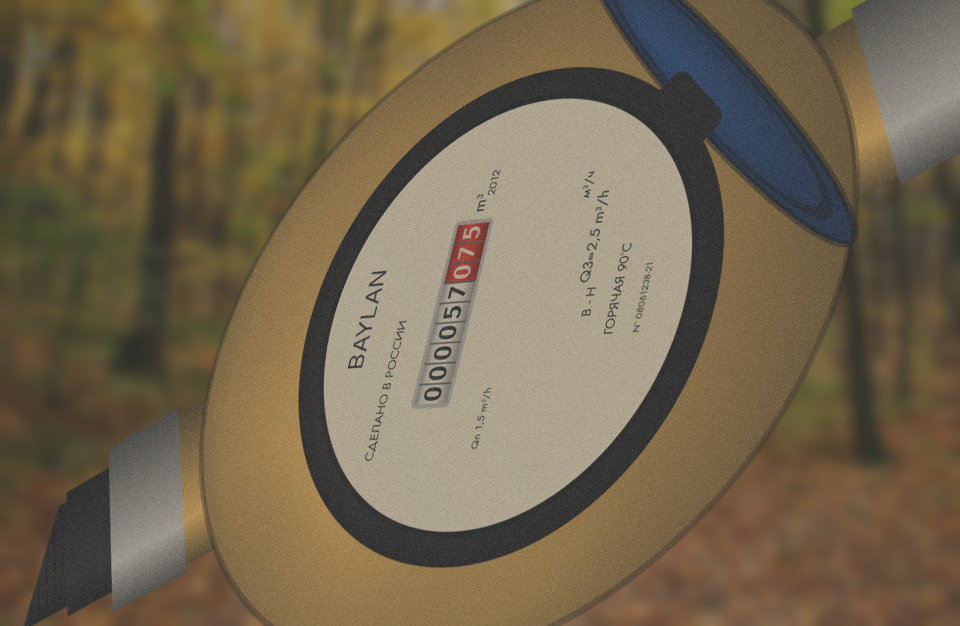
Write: 57.075 (m³)
